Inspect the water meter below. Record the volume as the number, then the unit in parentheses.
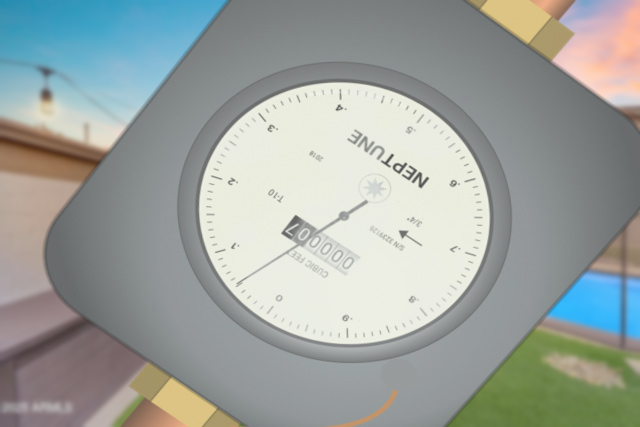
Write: 7.05 (ft³)
